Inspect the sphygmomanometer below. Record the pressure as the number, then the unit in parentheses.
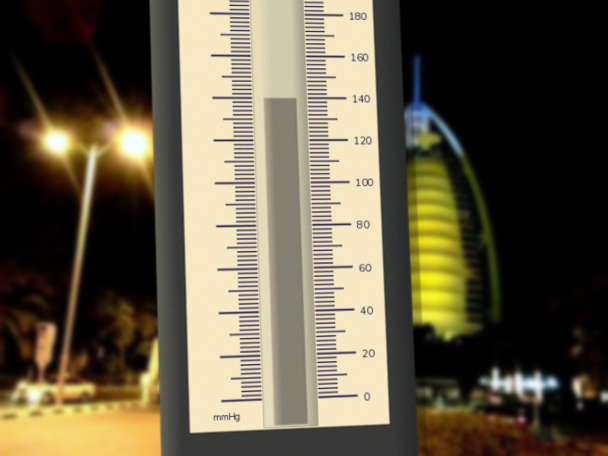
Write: 140 (mmHg)
